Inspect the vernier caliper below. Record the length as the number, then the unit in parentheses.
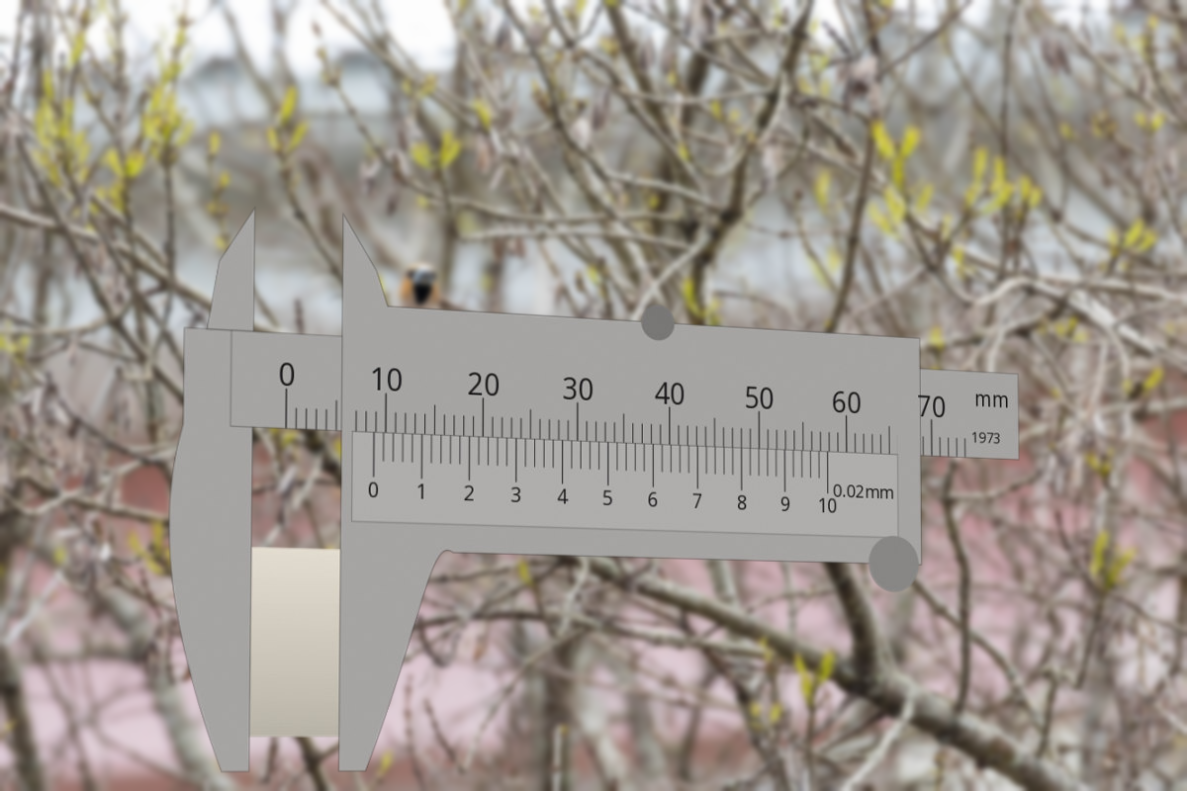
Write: 8.8 (mm)
